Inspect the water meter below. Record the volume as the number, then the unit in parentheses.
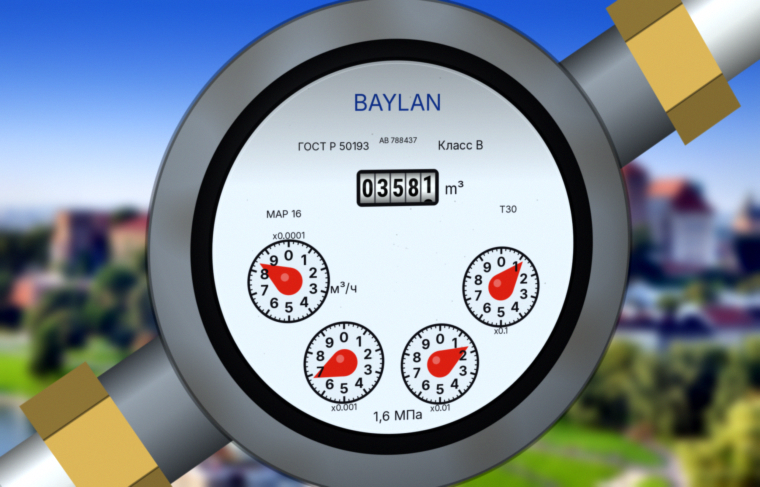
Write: 3581.1168 (m³)
